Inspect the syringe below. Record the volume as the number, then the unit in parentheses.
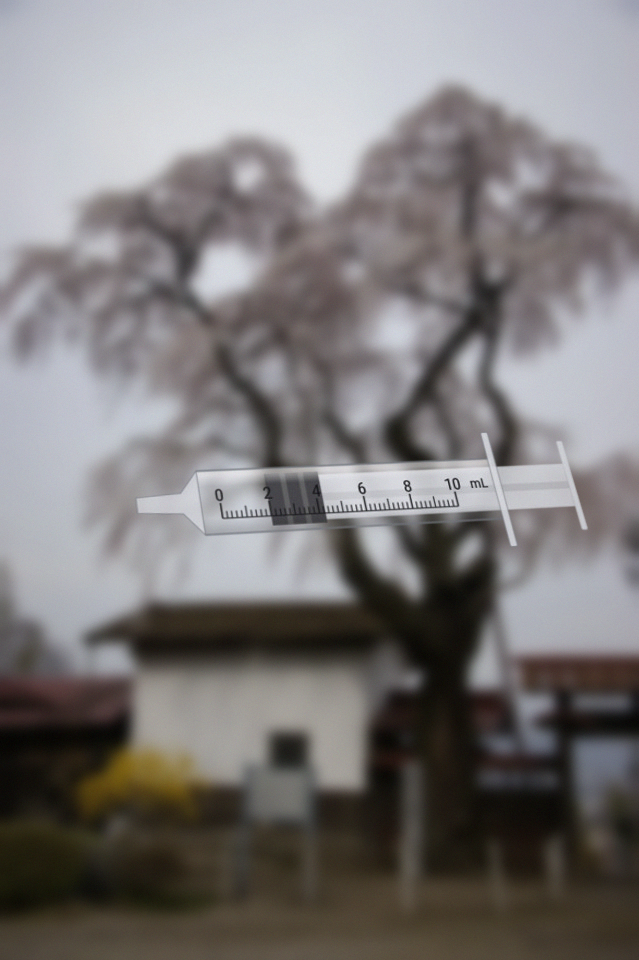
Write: 2 (mL)
